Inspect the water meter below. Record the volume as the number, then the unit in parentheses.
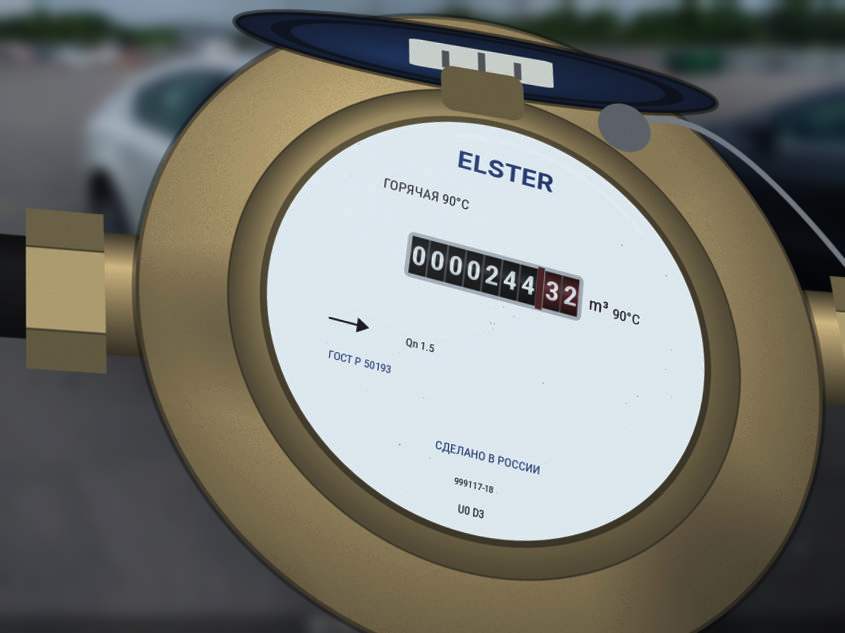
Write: 244.32 (m³)
